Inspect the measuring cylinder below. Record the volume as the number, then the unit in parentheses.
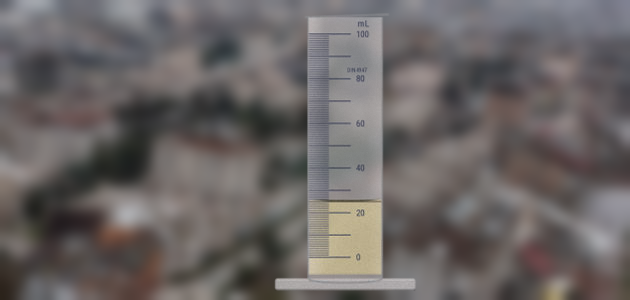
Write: 25 (mL)
